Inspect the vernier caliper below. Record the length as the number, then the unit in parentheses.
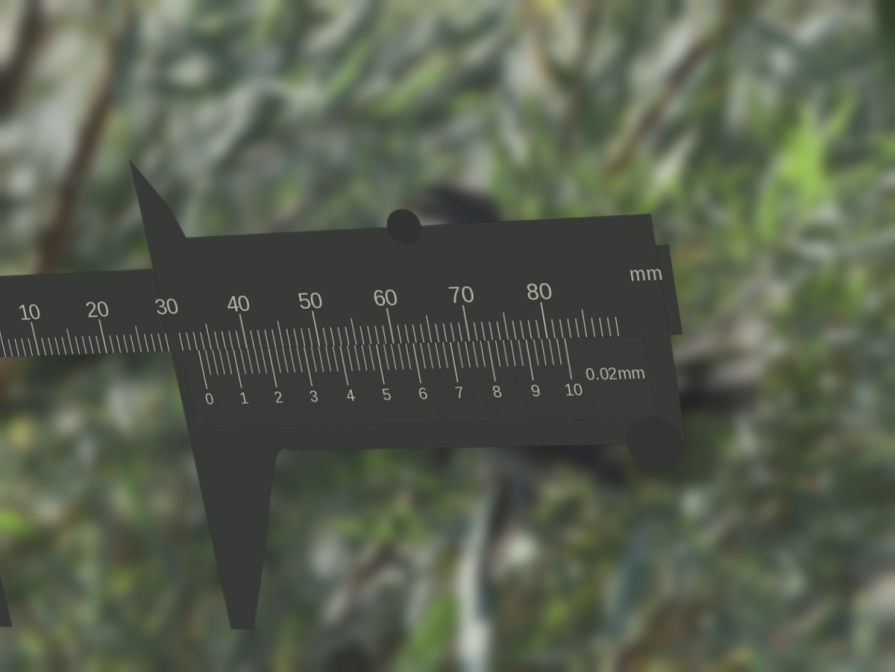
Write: 33.2 (mm)
